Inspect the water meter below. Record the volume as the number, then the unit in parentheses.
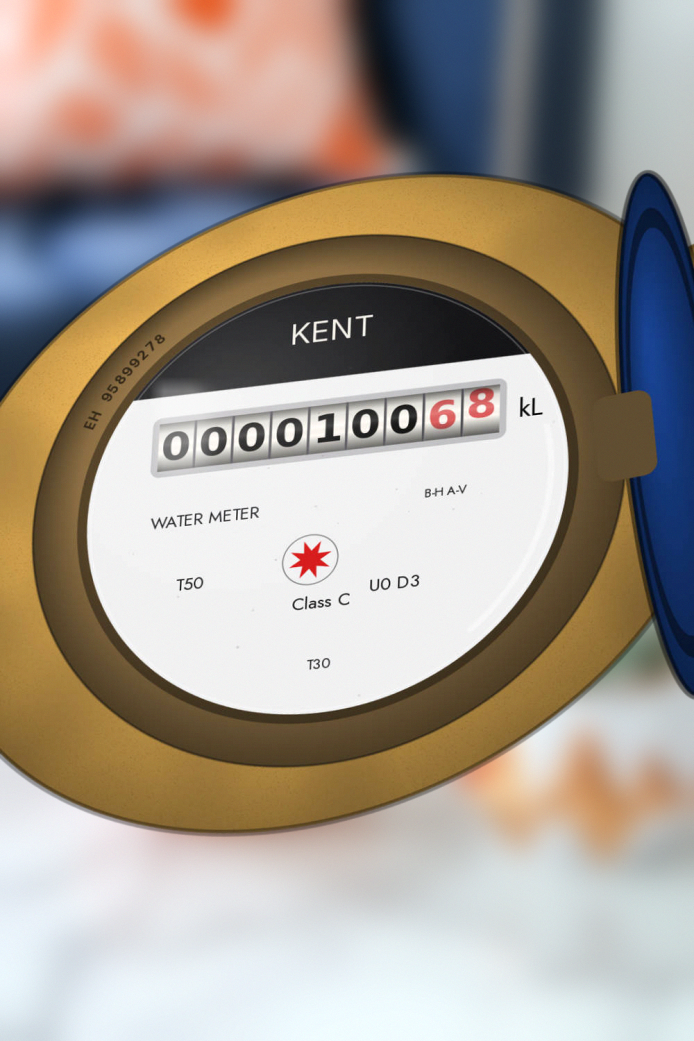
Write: 100.68 (kL)
